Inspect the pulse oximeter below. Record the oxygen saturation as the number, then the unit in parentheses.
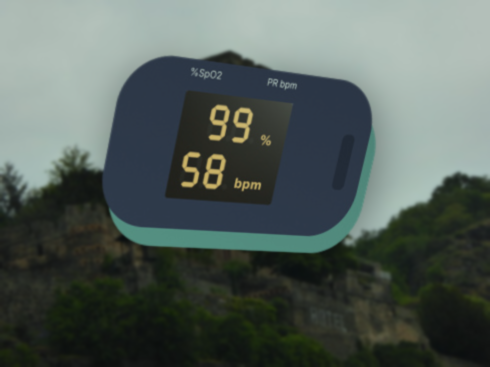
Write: 99 (%)
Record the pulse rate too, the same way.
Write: 58 (bpm)
